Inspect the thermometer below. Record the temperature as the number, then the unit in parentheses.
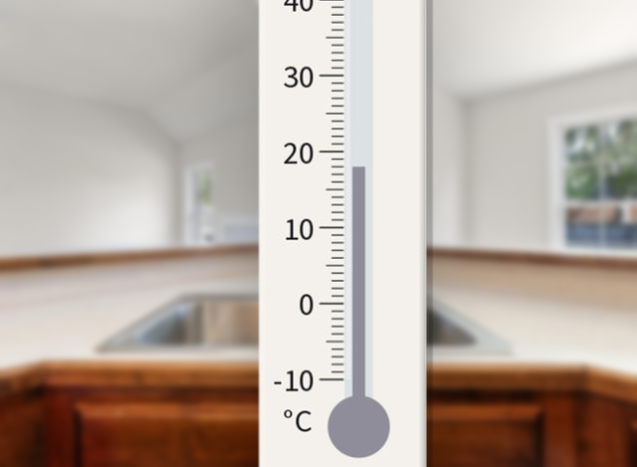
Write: 18 (°C)
